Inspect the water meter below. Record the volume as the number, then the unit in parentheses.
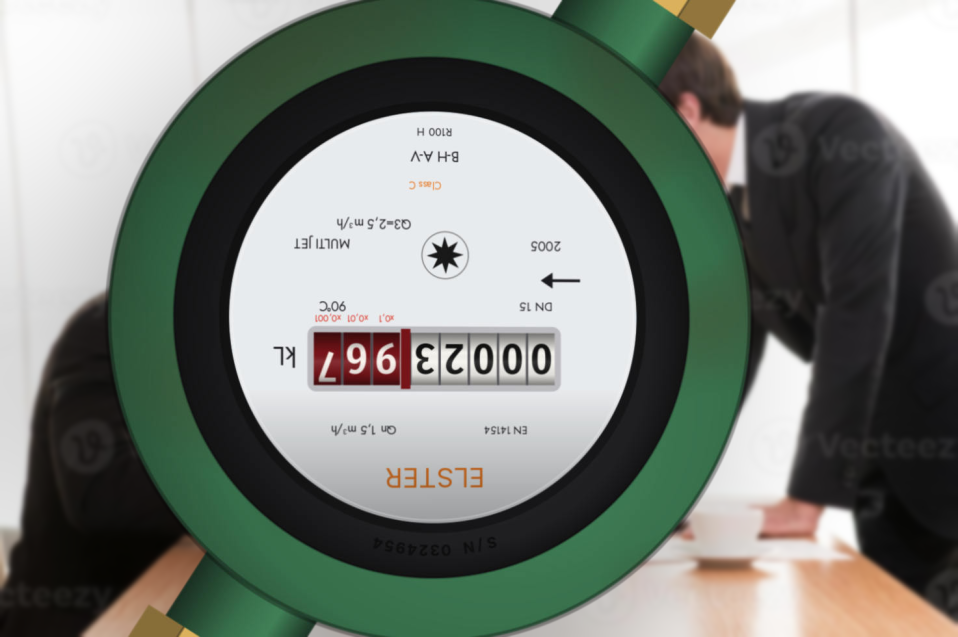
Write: 23.967 (kL)
